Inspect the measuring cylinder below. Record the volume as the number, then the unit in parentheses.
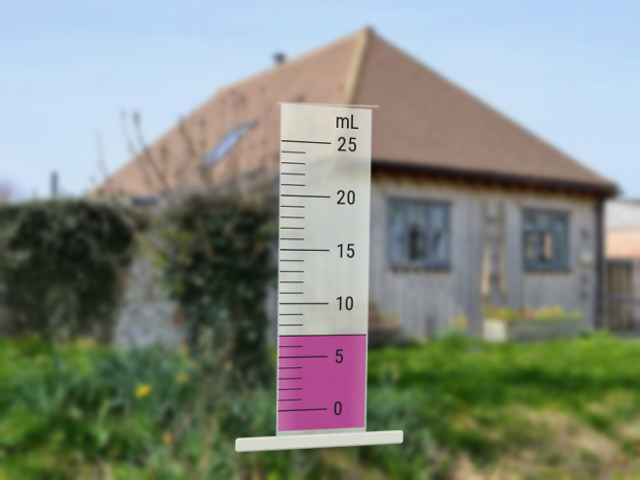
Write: 7 (mL)
